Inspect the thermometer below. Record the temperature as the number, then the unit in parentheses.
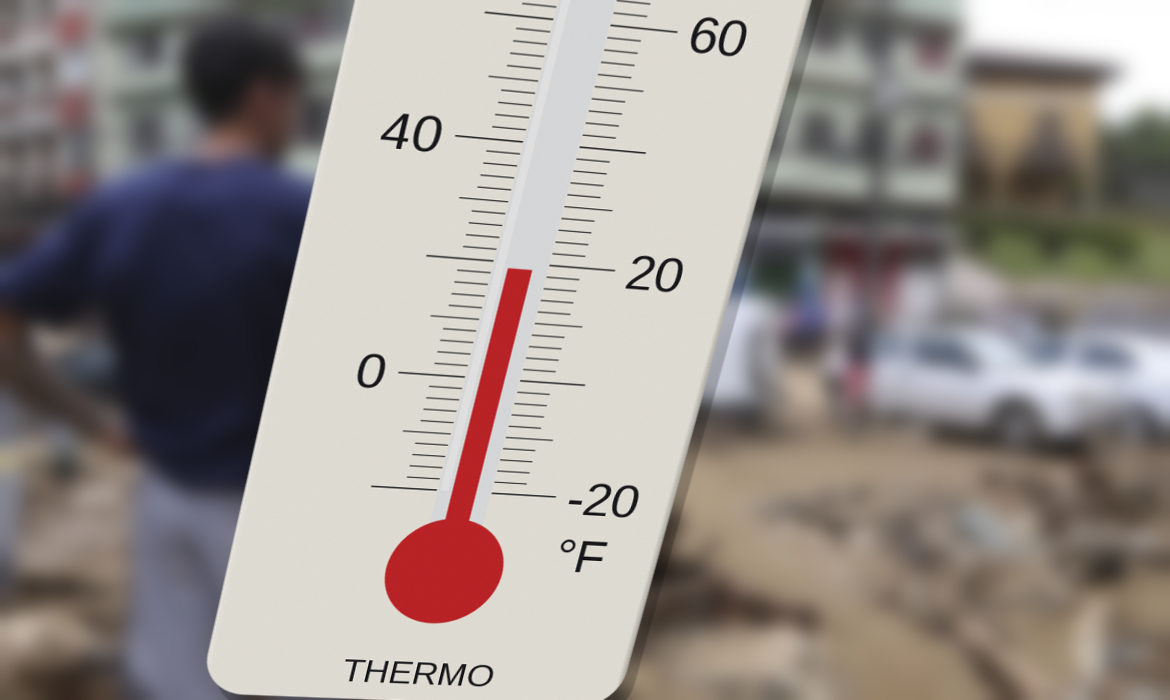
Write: 19 (°F)
